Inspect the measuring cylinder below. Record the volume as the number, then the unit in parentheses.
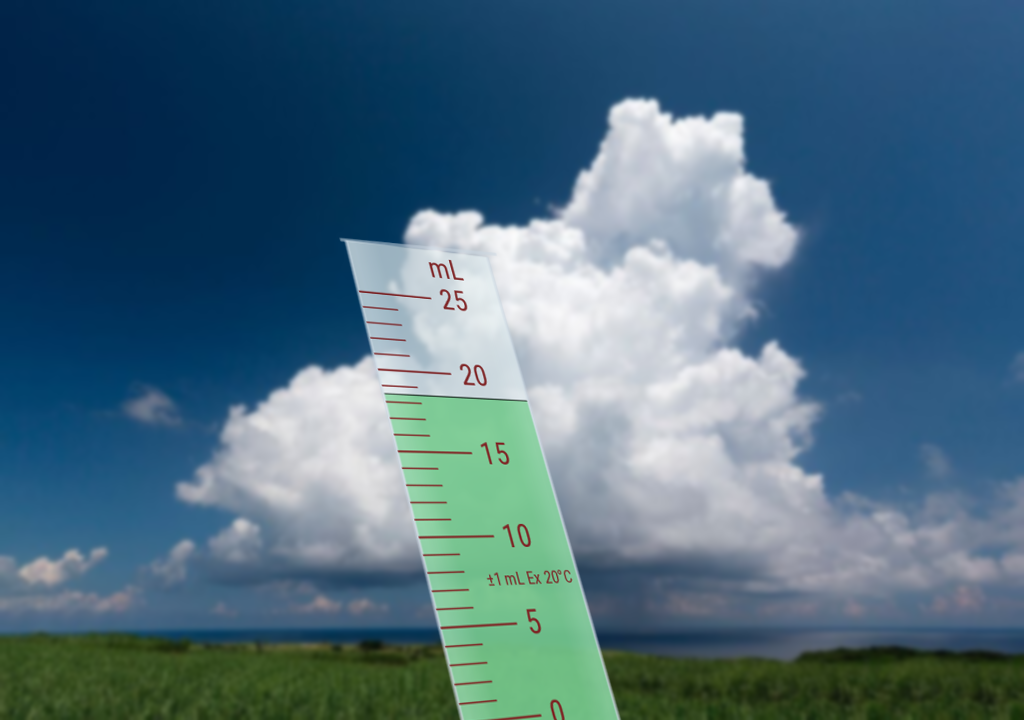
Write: 18.5 (mL)
